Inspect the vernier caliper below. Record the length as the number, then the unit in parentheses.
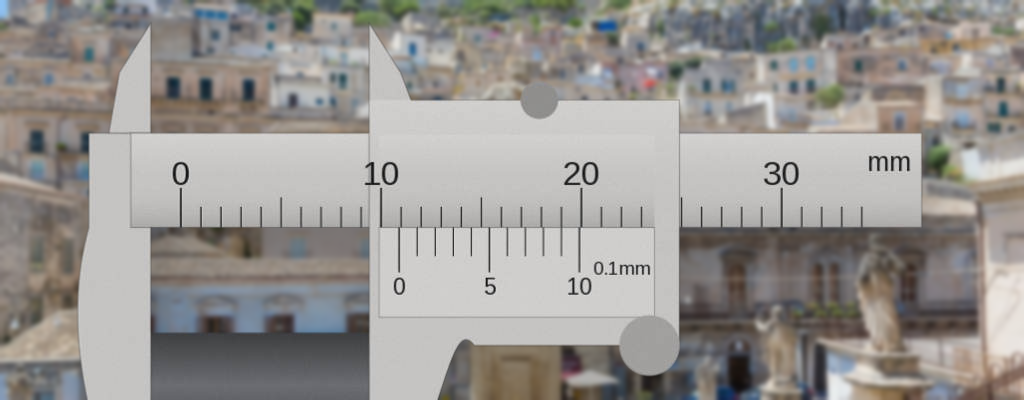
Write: 10.9 (mm)
